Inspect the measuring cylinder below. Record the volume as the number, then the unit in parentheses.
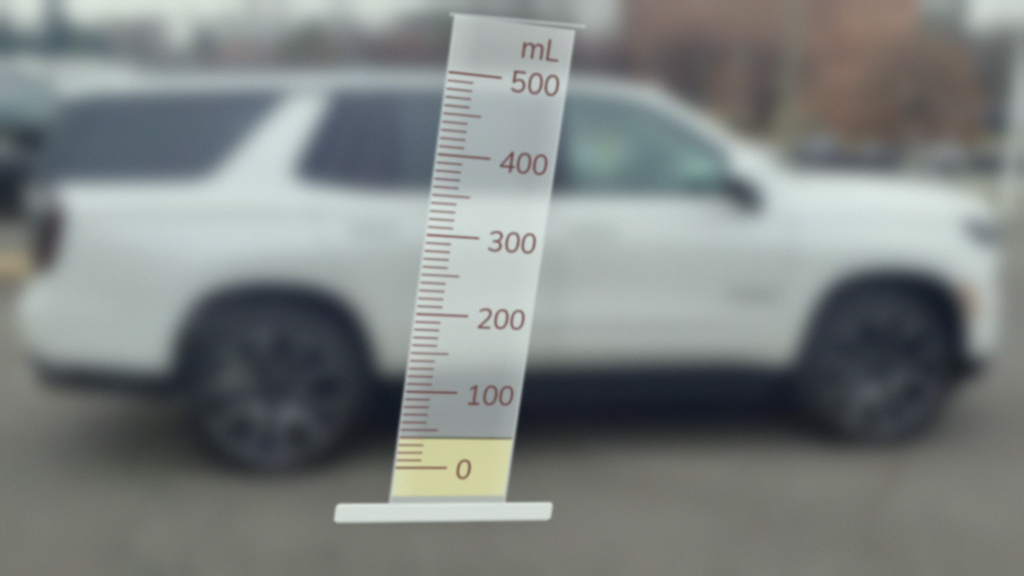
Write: 40 (mL)
